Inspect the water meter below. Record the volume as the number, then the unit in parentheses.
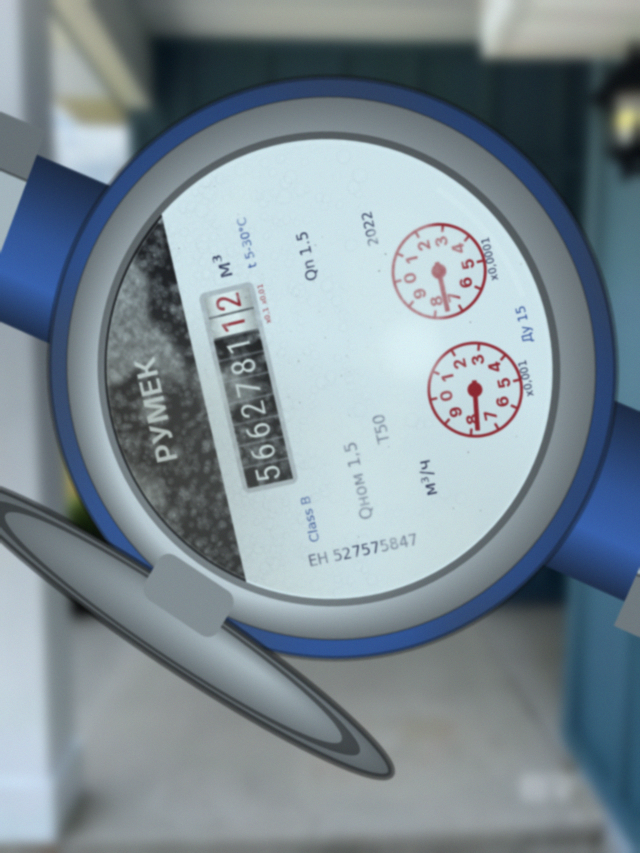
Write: 5662781.1277 (m³)
